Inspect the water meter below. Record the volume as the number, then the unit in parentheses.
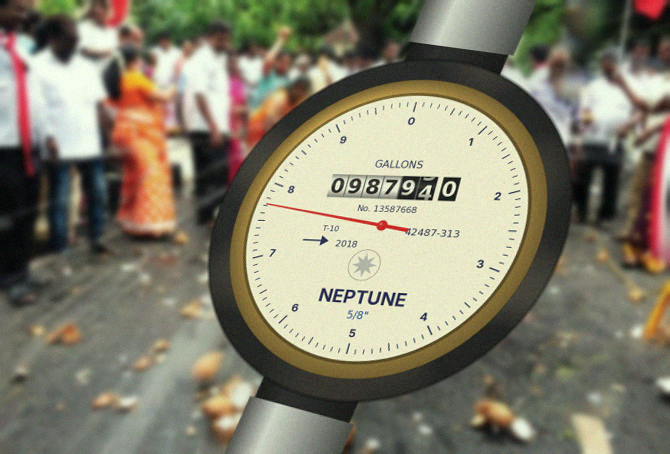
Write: 987937.7 (gal)
